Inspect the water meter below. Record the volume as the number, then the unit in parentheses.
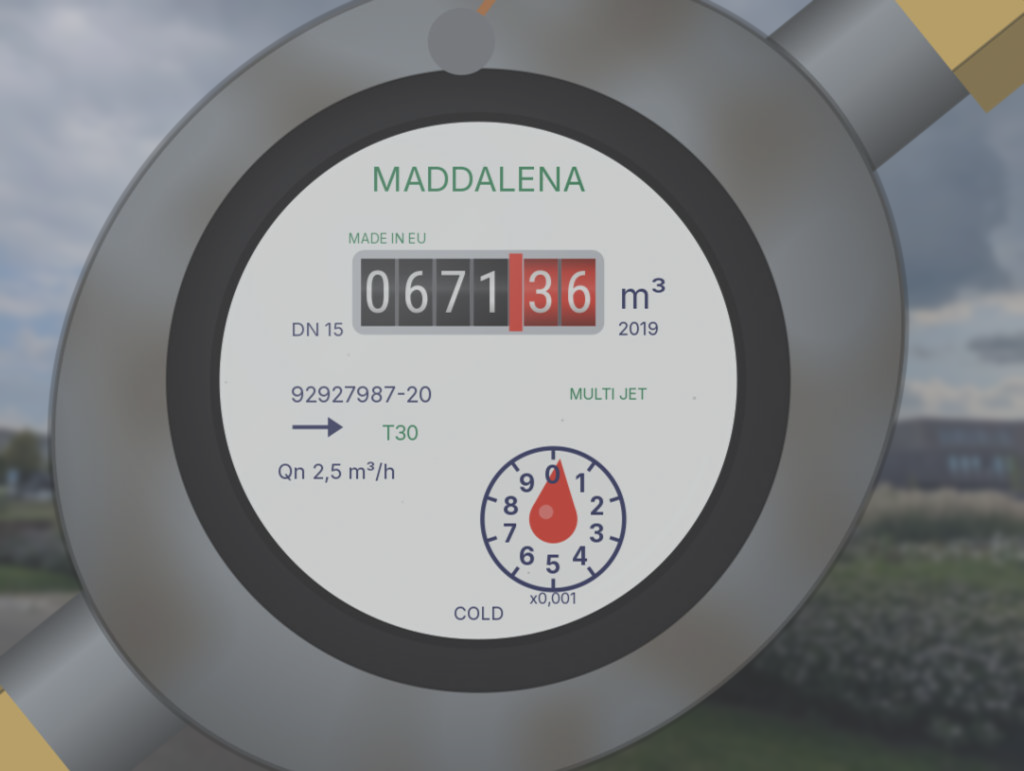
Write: 671.360 (m³)
